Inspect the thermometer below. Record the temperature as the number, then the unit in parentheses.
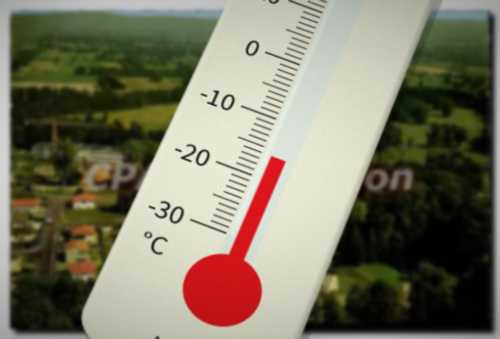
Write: -16 (°C)
